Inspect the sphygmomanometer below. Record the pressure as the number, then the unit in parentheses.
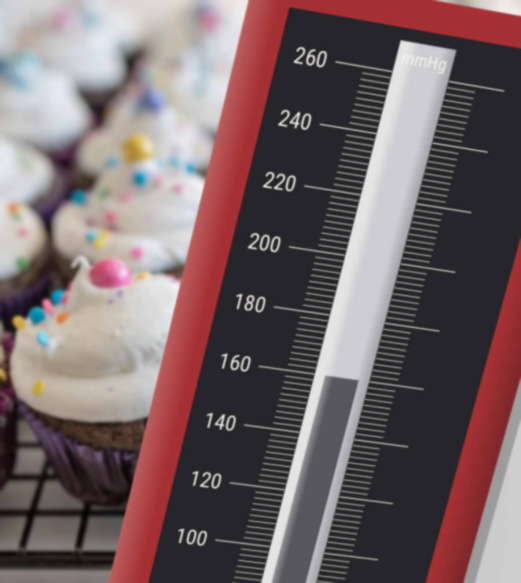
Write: 160 (mmHg)
